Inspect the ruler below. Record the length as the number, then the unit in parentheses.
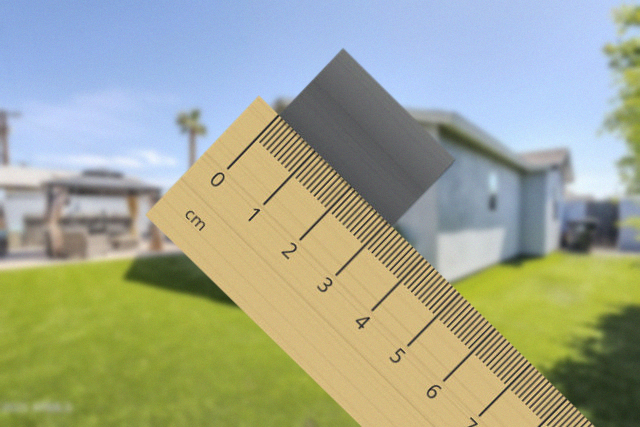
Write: 3.1 (cm)
